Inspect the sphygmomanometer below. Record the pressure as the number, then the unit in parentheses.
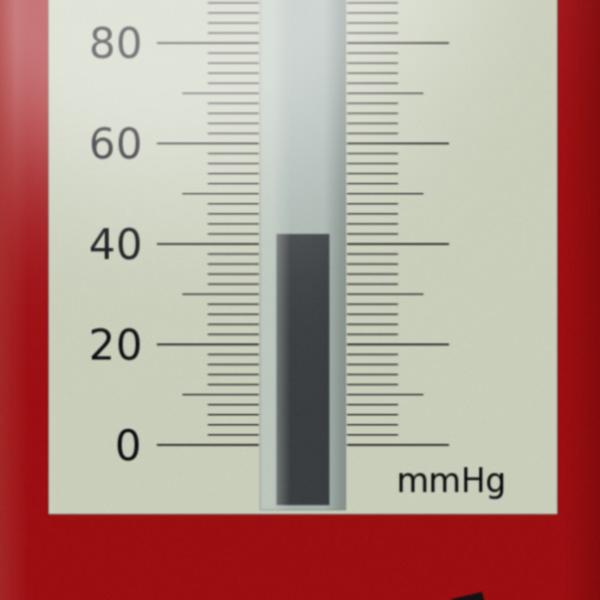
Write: 42 (mmHg)
